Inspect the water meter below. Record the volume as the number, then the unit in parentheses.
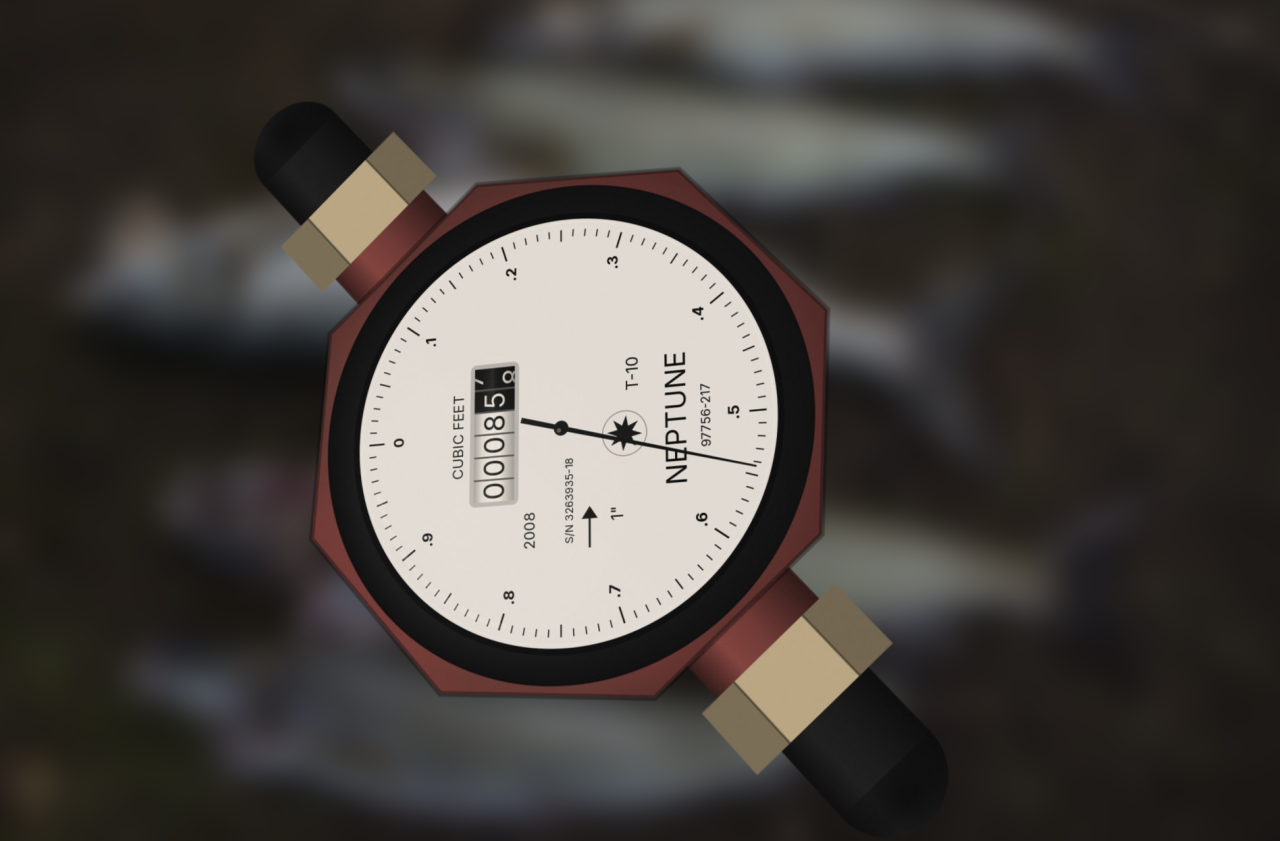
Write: 857.54 (ft³)
